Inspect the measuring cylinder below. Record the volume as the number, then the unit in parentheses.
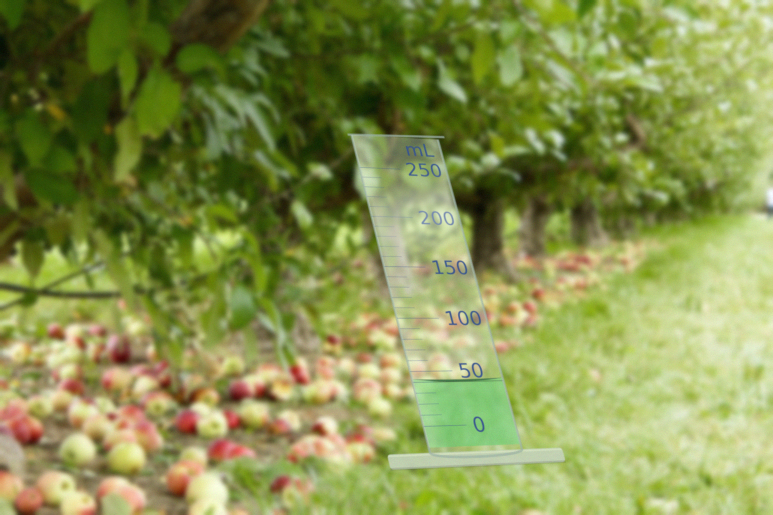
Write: 40 (mL)
